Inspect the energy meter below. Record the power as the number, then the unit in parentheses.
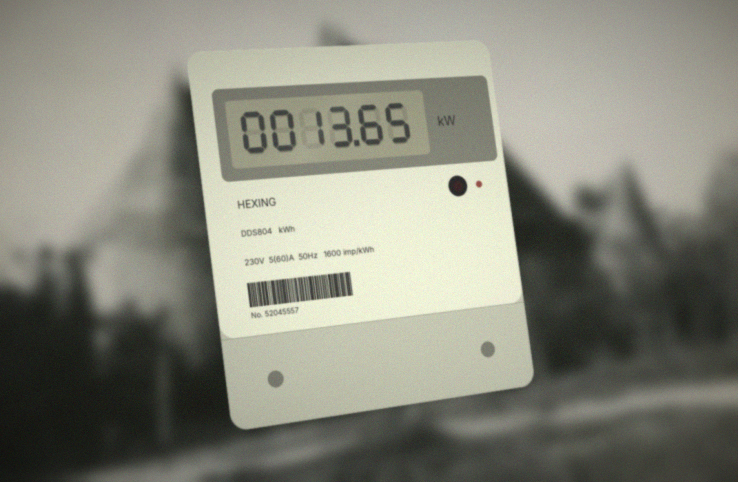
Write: 13.65 (kW)
